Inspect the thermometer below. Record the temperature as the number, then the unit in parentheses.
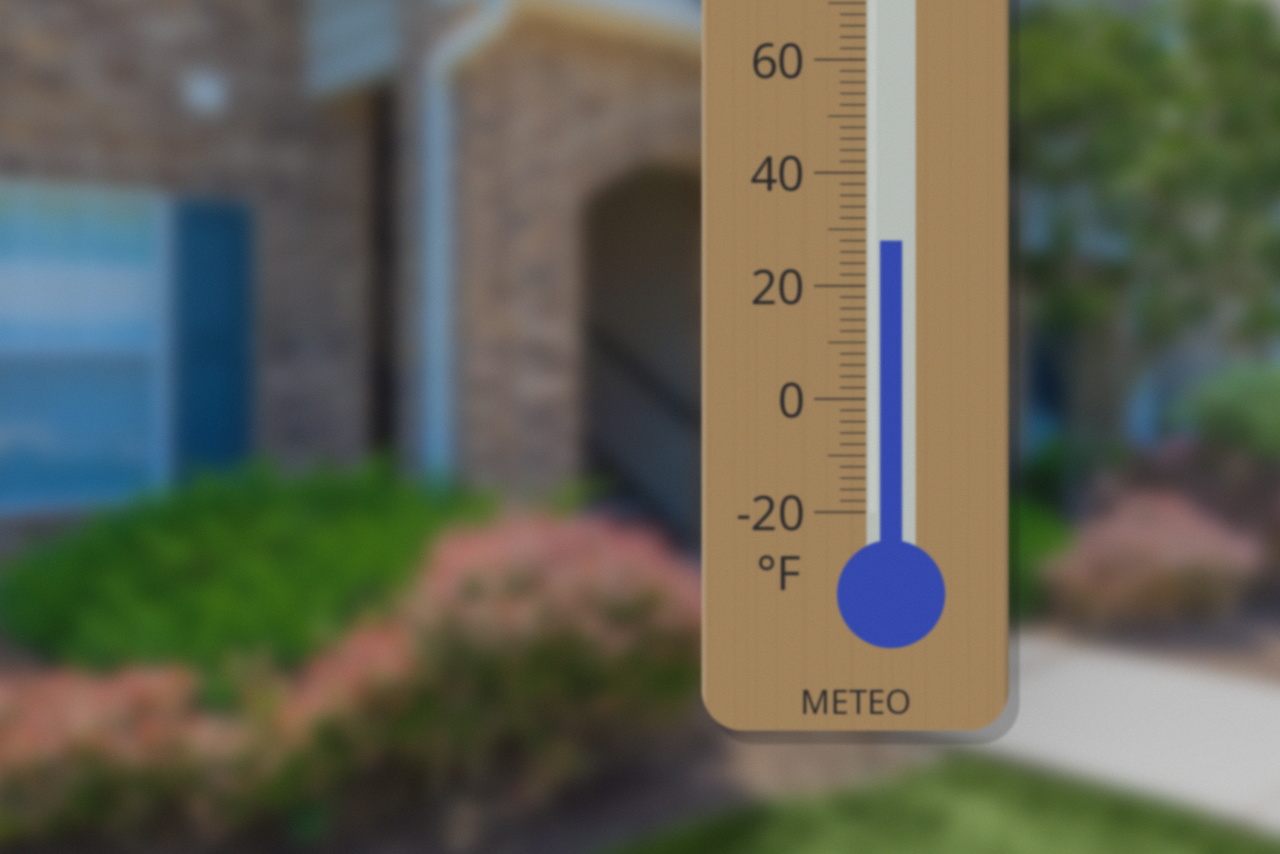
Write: 28 (°F)
